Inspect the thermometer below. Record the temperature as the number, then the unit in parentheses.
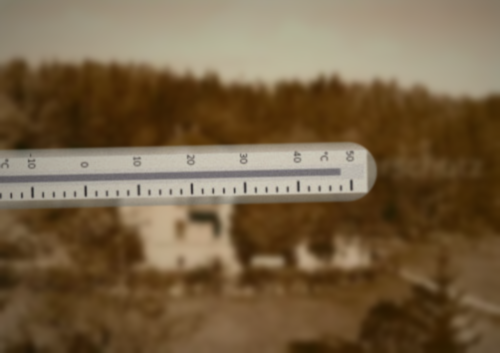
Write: 48 (°C)
